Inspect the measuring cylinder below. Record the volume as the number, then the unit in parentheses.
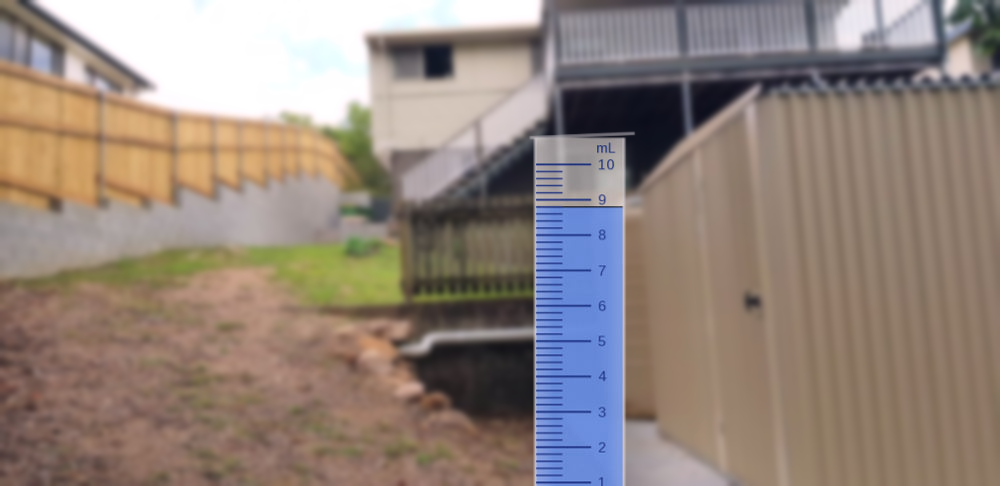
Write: 8.8 (mL)
